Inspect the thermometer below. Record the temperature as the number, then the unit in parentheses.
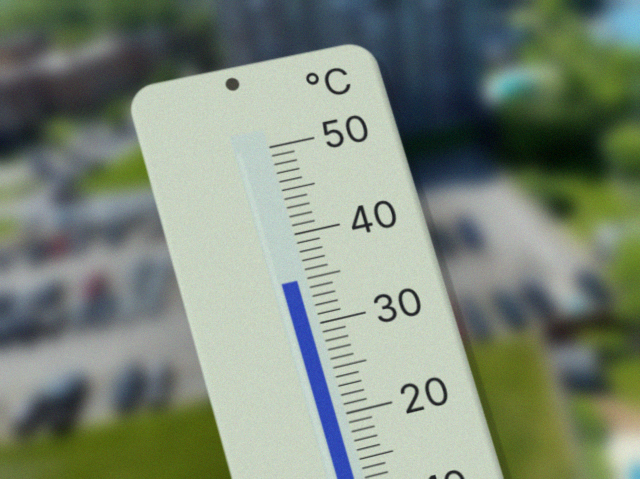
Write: 35 (°C)
